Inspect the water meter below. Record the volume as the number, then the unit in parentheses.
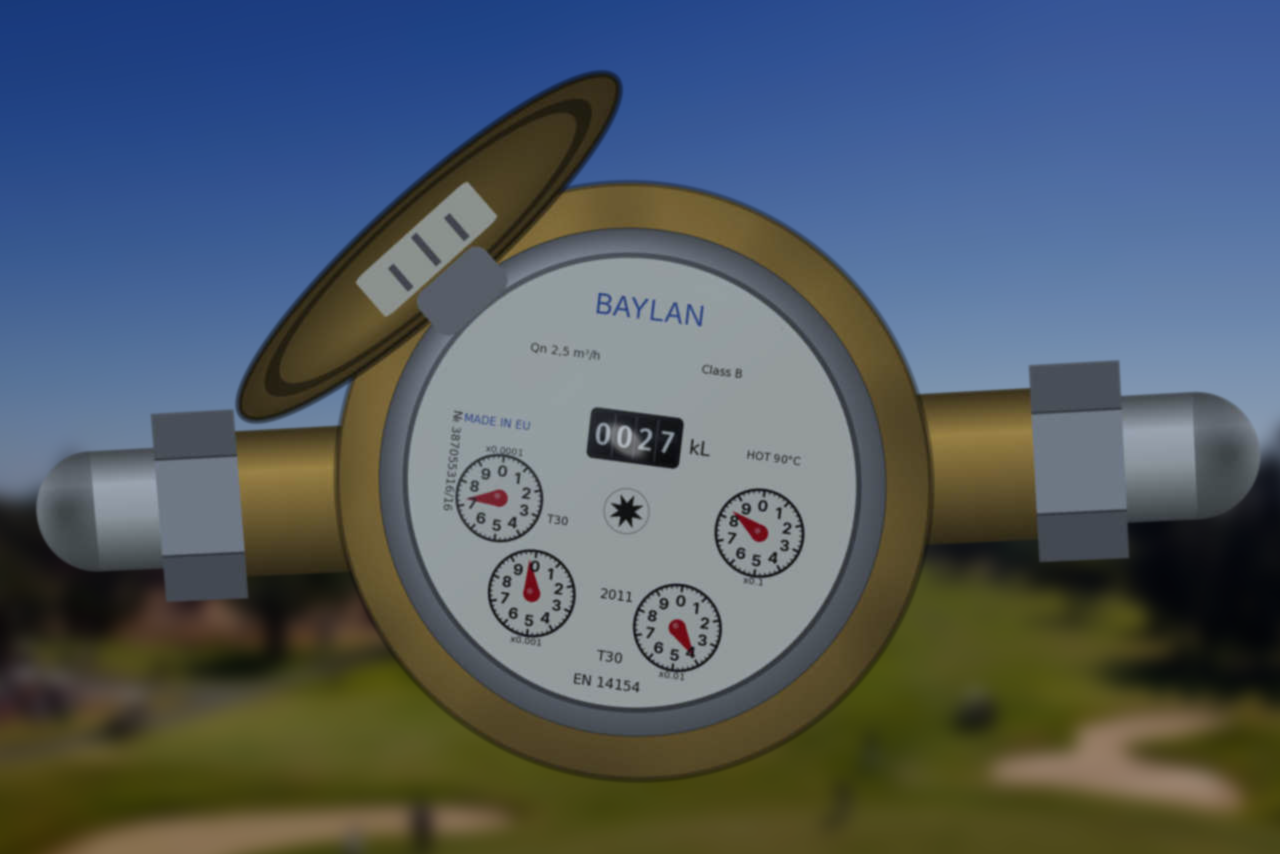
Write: 27.8397 (kL)
